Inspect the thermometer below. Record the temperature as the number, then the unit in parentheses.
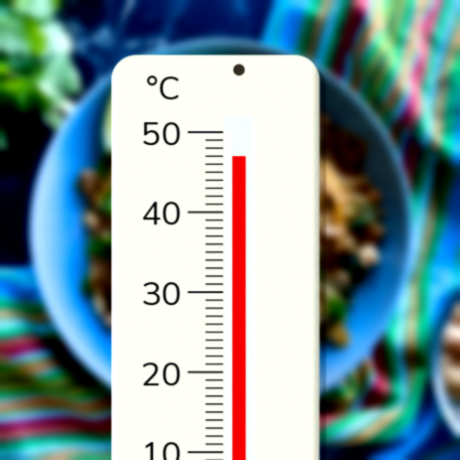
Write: 47 (°C)
